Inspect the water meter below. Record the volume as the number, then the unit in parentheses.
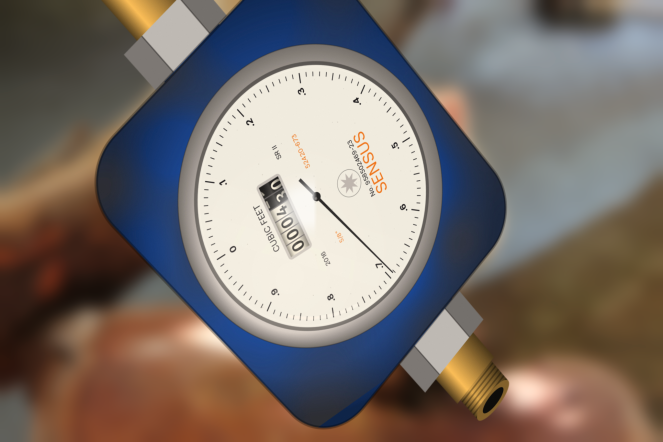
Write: 429.69 (ft³)
